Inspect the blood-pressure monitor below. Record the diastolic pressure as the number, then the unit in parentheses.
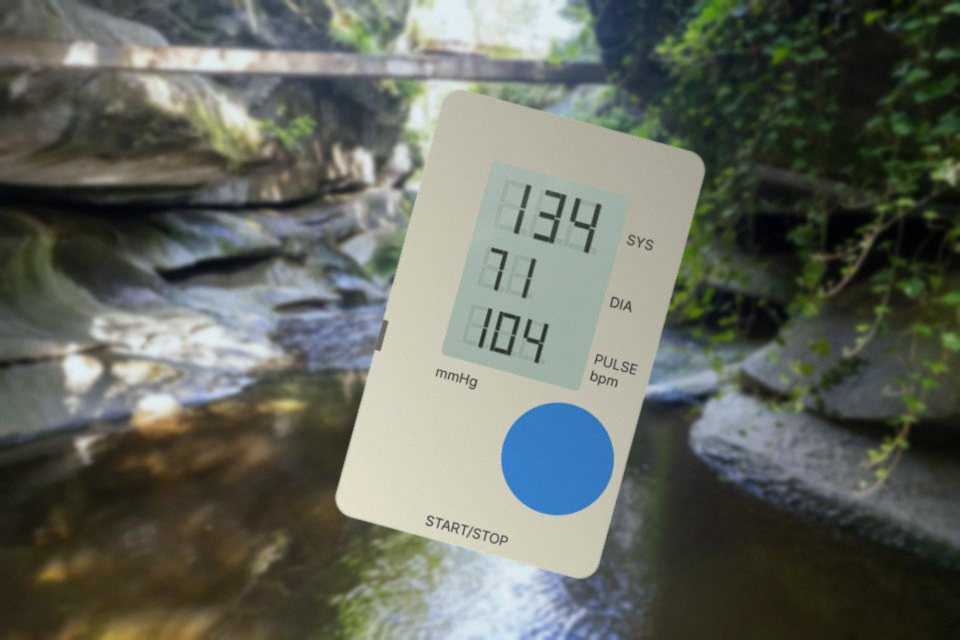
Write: 71 (mmHg)
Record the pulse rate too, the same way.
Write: 104 (bpm)
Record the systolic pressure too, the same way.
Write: 134 (mmHg)
